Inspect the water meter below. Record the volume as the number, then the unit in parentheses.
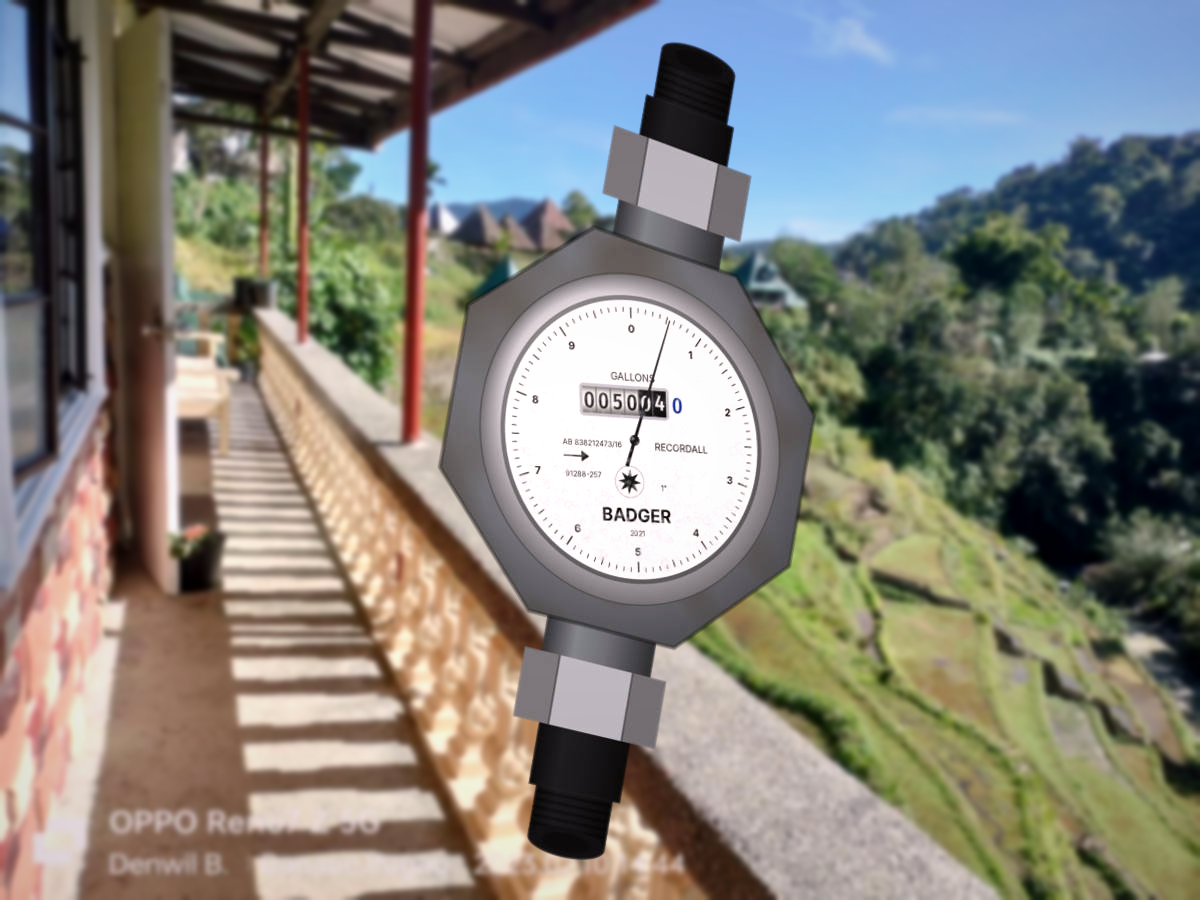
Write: 50040.5 (gal)
